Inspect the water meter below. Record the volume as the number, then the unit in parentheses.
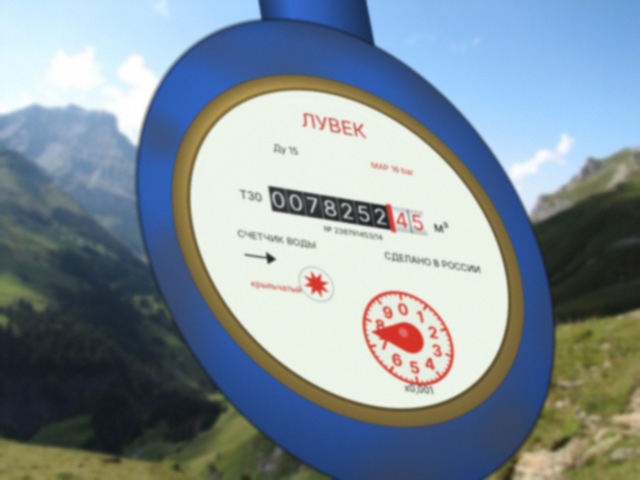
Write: 78252.457 (m³)
